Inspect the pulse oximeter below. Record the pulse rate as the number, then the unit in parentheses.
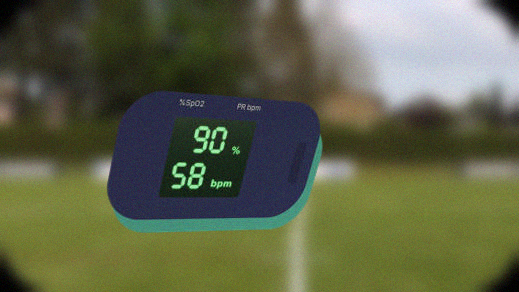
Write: 58 (bpm)
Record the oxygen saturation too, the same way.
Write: 90 (%)
